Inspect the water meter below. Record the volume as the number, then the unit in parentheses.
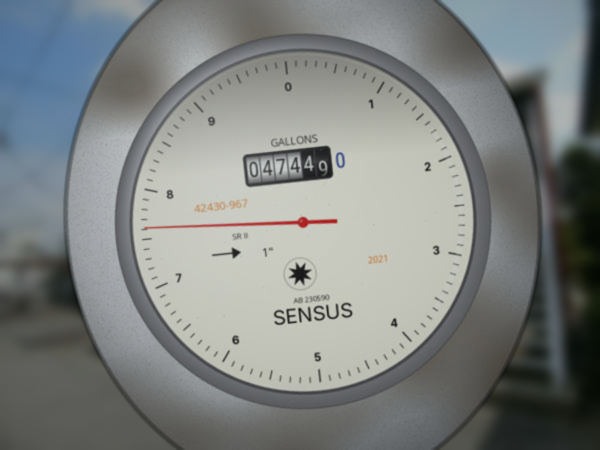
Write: 474487.6 (gal)
